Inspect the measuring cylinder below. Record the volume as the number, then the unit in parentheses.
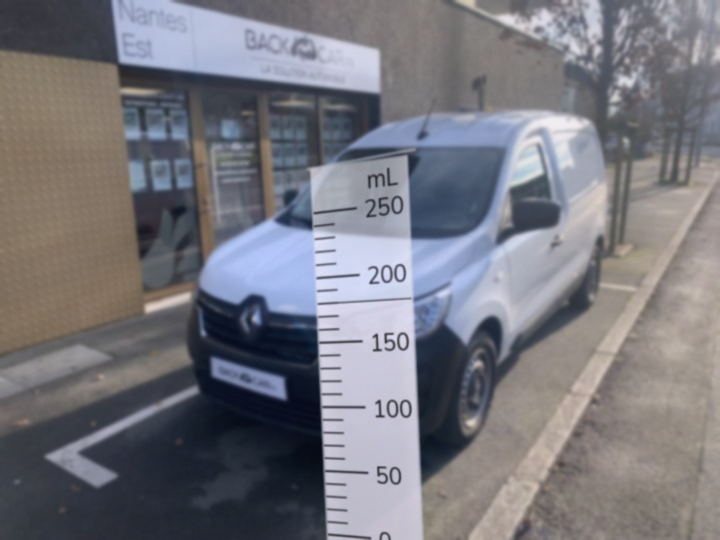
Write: 180 (mL)
